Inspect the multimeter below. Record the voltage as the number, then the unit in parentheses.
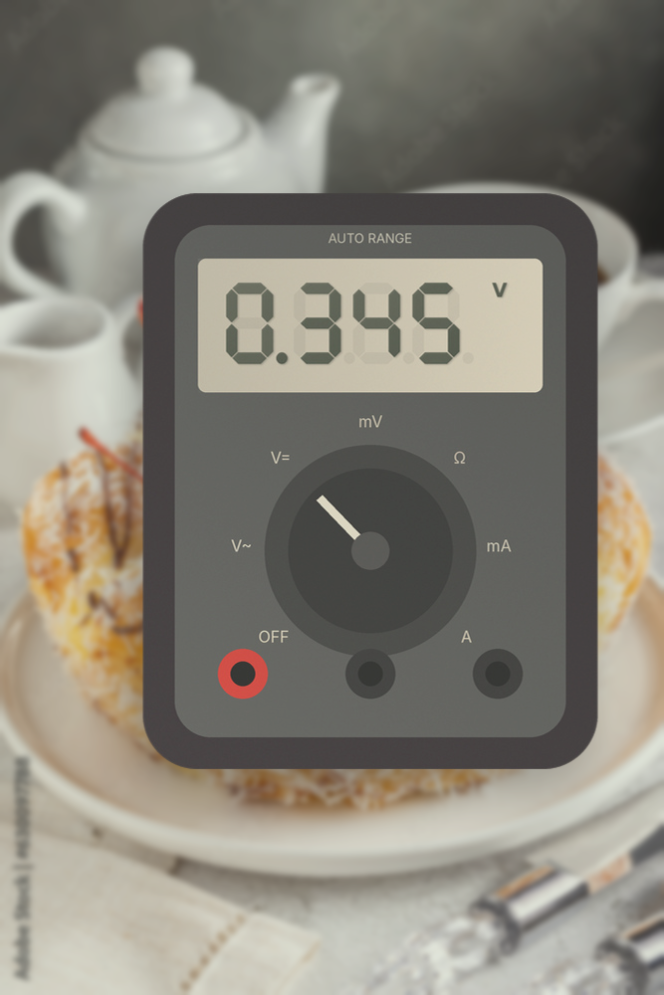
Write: 0.345 (V)
